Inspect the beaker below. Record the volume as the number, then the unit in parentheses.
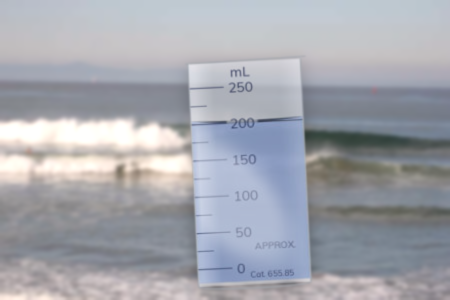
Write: 200 (mL)
